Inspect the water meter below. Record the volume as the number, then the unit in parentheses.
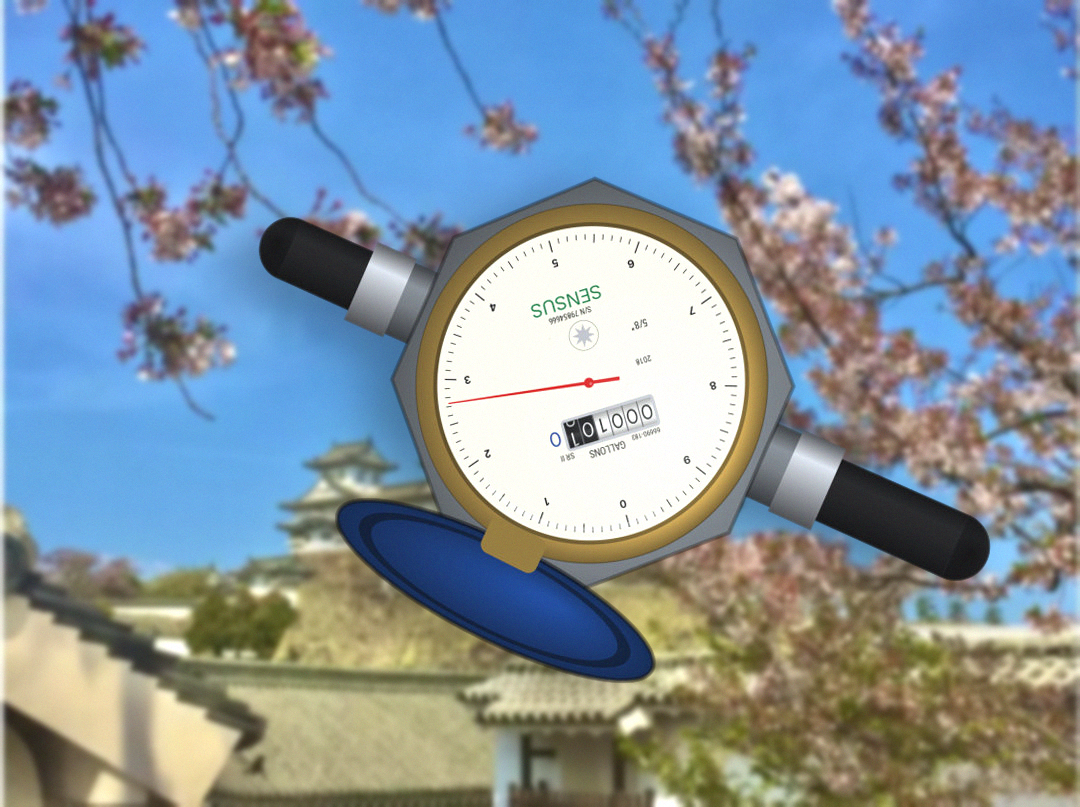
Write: 1012.7 (gal)
